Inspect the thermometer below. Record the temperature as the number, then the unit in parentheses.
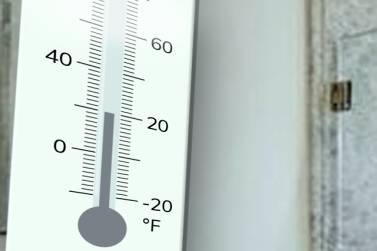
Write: 20 (°F)
